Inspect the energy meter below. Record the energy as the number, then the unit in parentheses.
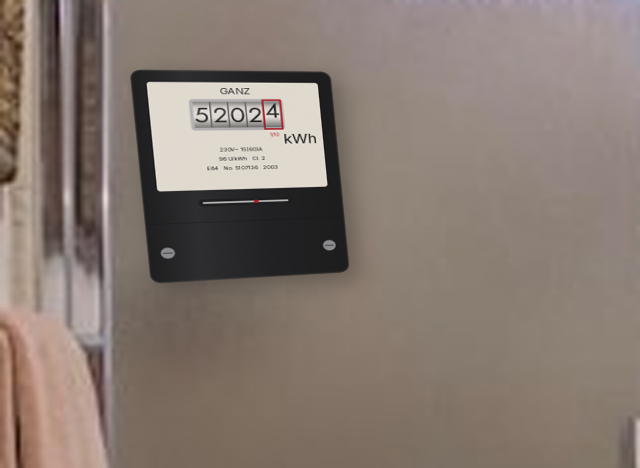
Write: 5202.4 (kWh)
